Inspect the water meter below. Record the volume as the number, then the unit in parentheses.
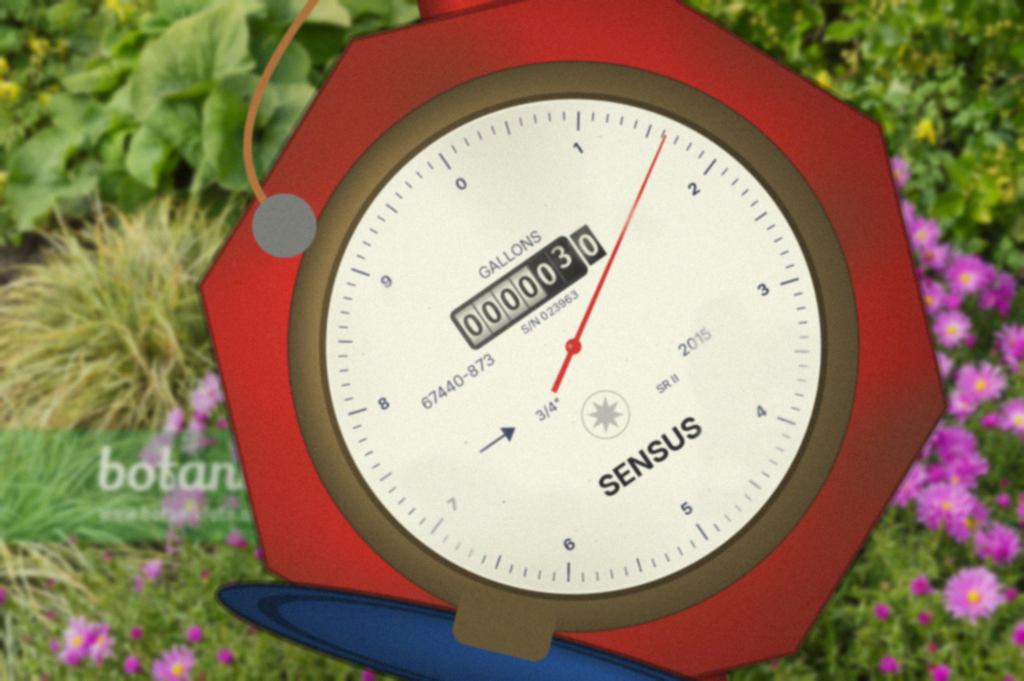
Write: 31.6 (gal)
